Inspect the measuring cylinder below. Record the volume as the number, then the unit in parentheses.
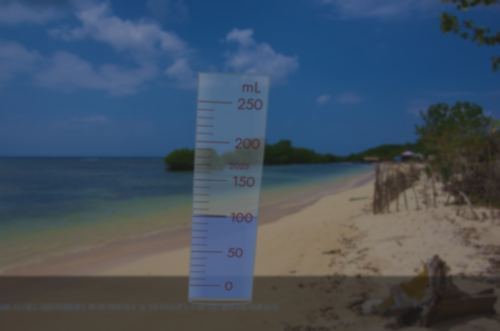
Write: 100 (mL)
